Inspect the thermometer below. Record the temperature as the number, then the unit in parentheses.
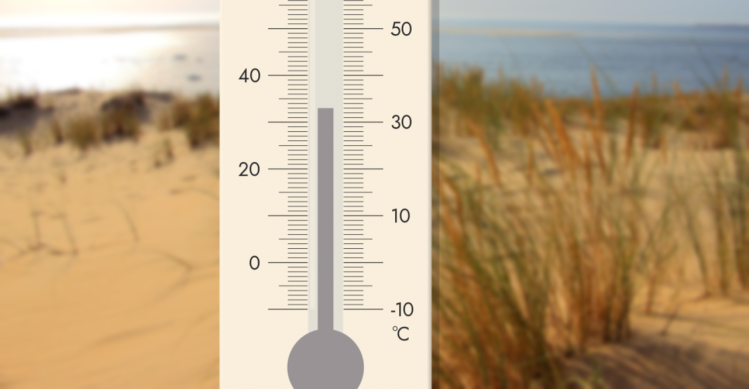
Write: 33 (°C)
